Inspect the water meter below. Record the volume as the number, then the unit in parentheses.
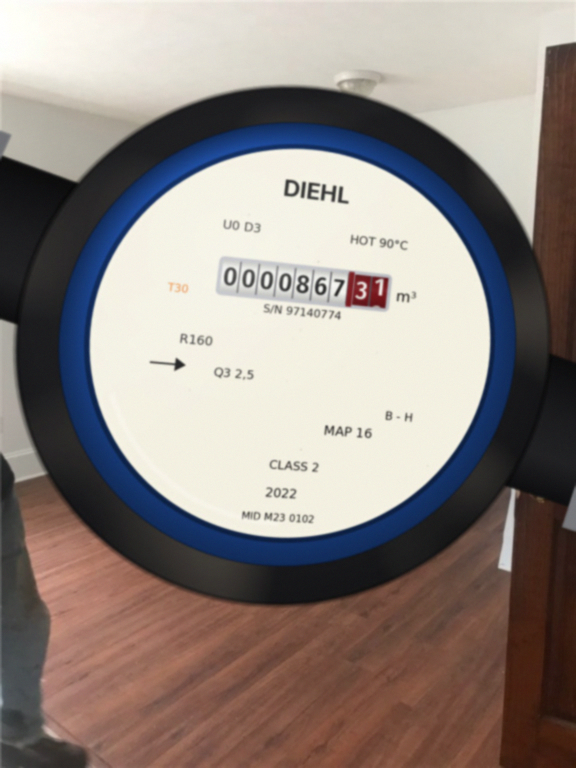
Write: 867.31 (m³)
